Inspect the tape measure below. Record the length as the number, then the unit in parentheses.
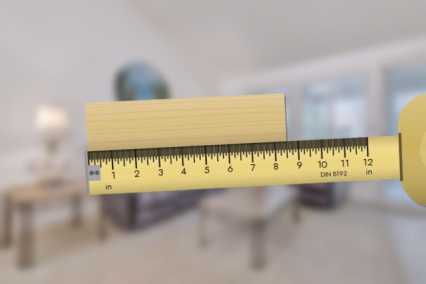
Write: 8.5 (in)
